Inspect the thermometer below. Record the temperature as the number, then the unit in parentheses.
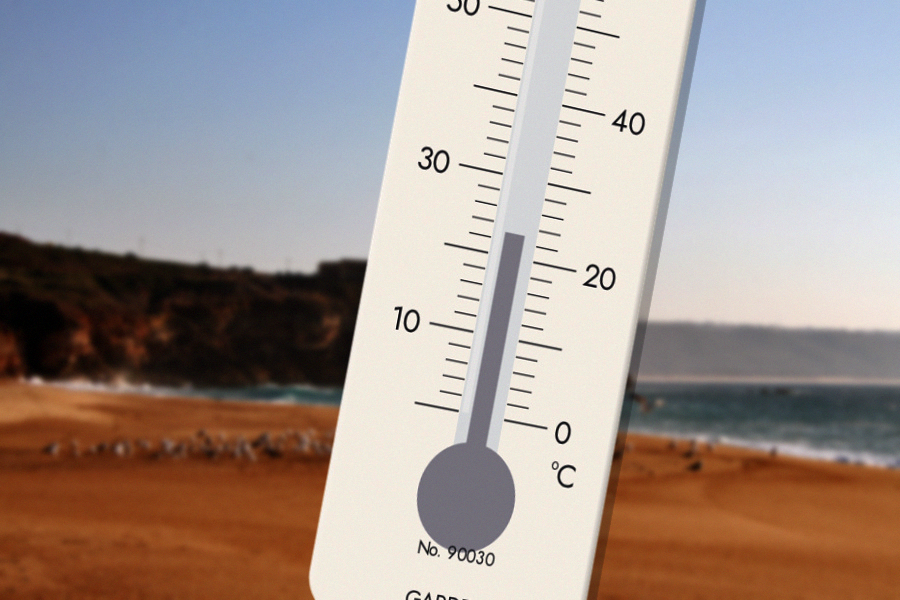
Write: 23 (°C)
